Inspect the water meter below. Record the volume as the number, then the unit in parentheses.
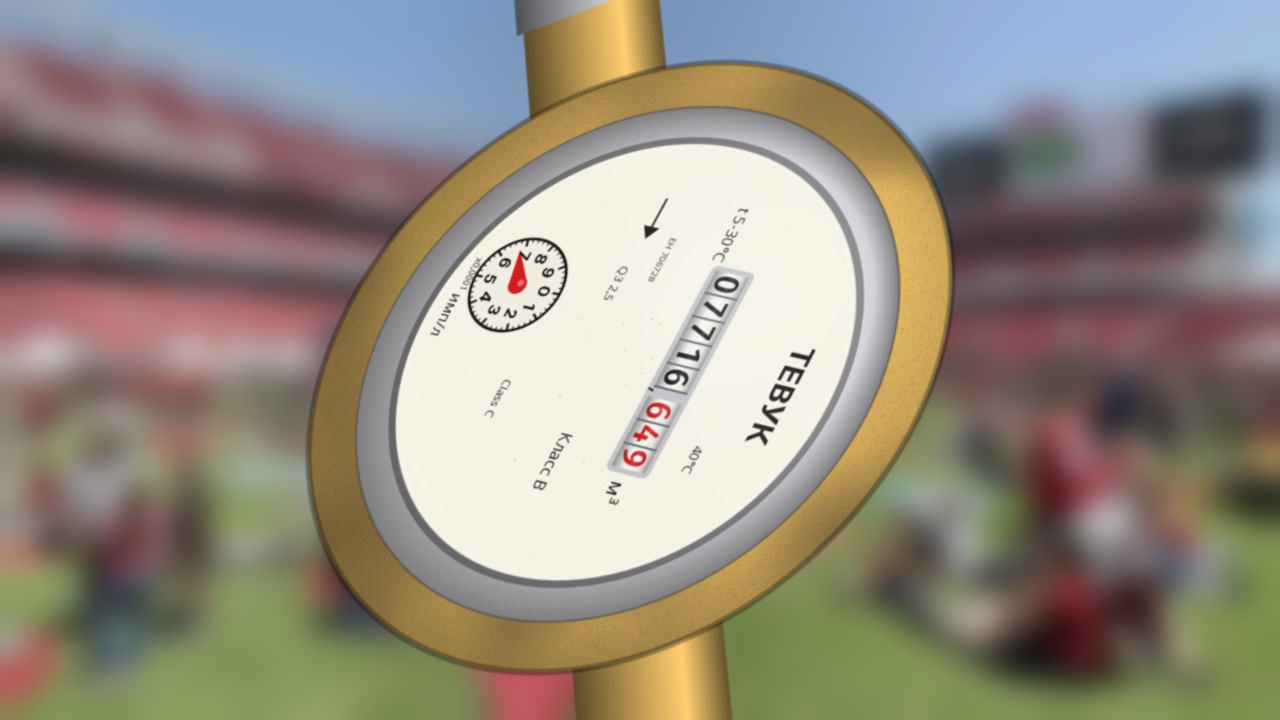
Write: 7716.6496 (m³)
